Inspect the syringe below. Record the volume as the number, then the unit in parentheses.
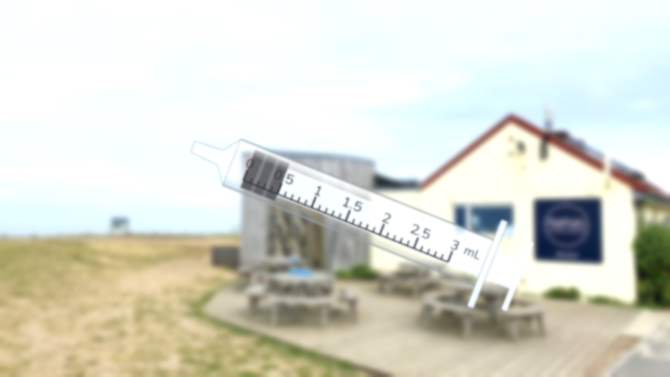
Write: 0 (mL)
